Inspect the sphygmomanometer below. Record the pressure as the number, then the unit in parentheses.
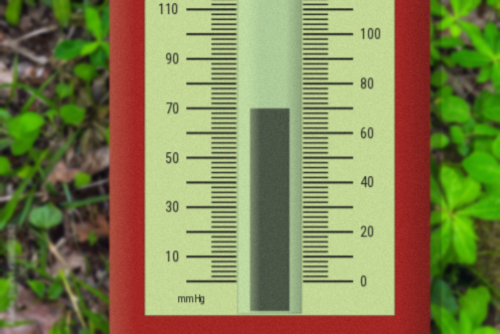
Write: 70 (mmHg)
